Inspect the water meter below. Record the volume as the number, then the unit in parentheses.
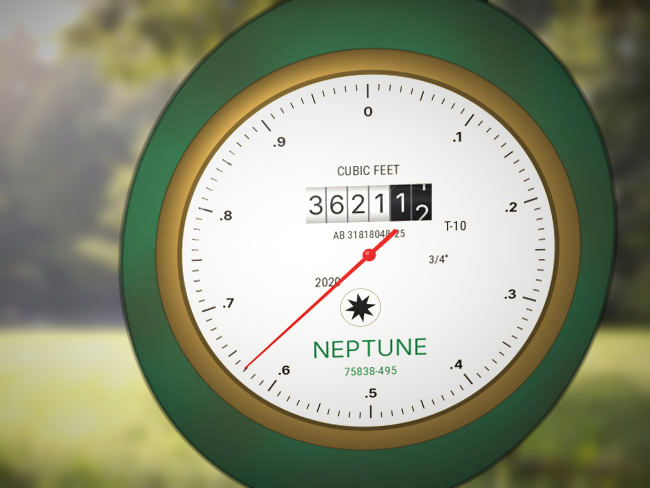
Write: 362111.63 (ft³)
